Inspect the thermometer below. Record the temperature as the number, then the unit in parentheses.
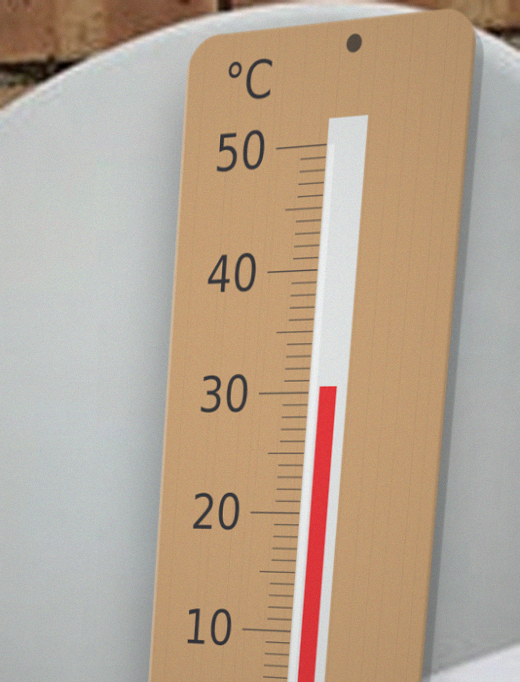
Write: 30.5 (°C)
